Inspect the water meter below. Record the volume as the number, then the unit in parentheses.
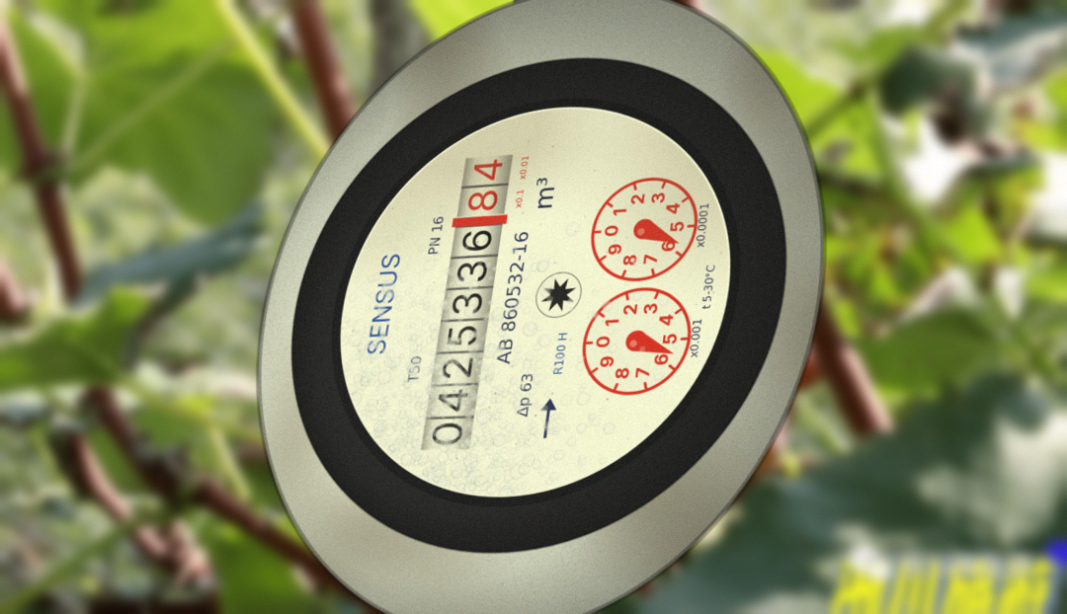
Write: 425336.8455 (m³)
